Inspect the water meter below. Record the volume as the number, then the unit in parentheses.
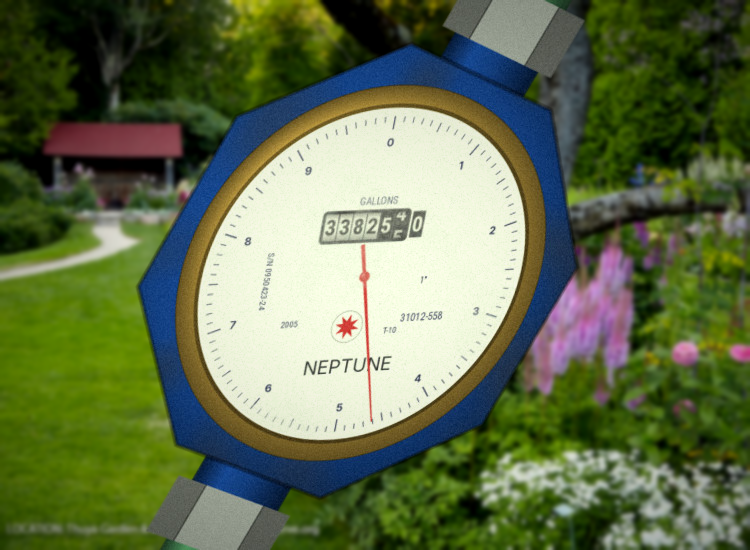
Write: 3382544.6 (gal)
